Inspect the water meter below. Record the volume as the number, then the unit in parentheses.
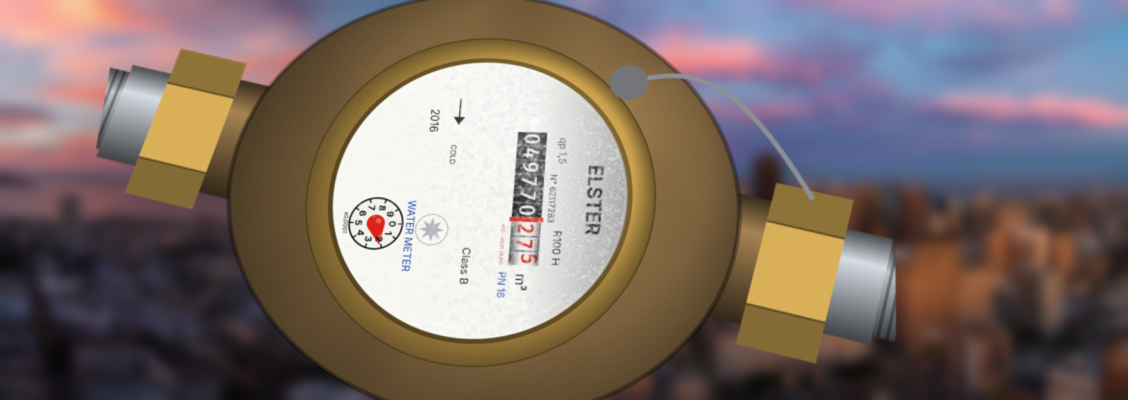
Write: 49770.2752 (m³)
